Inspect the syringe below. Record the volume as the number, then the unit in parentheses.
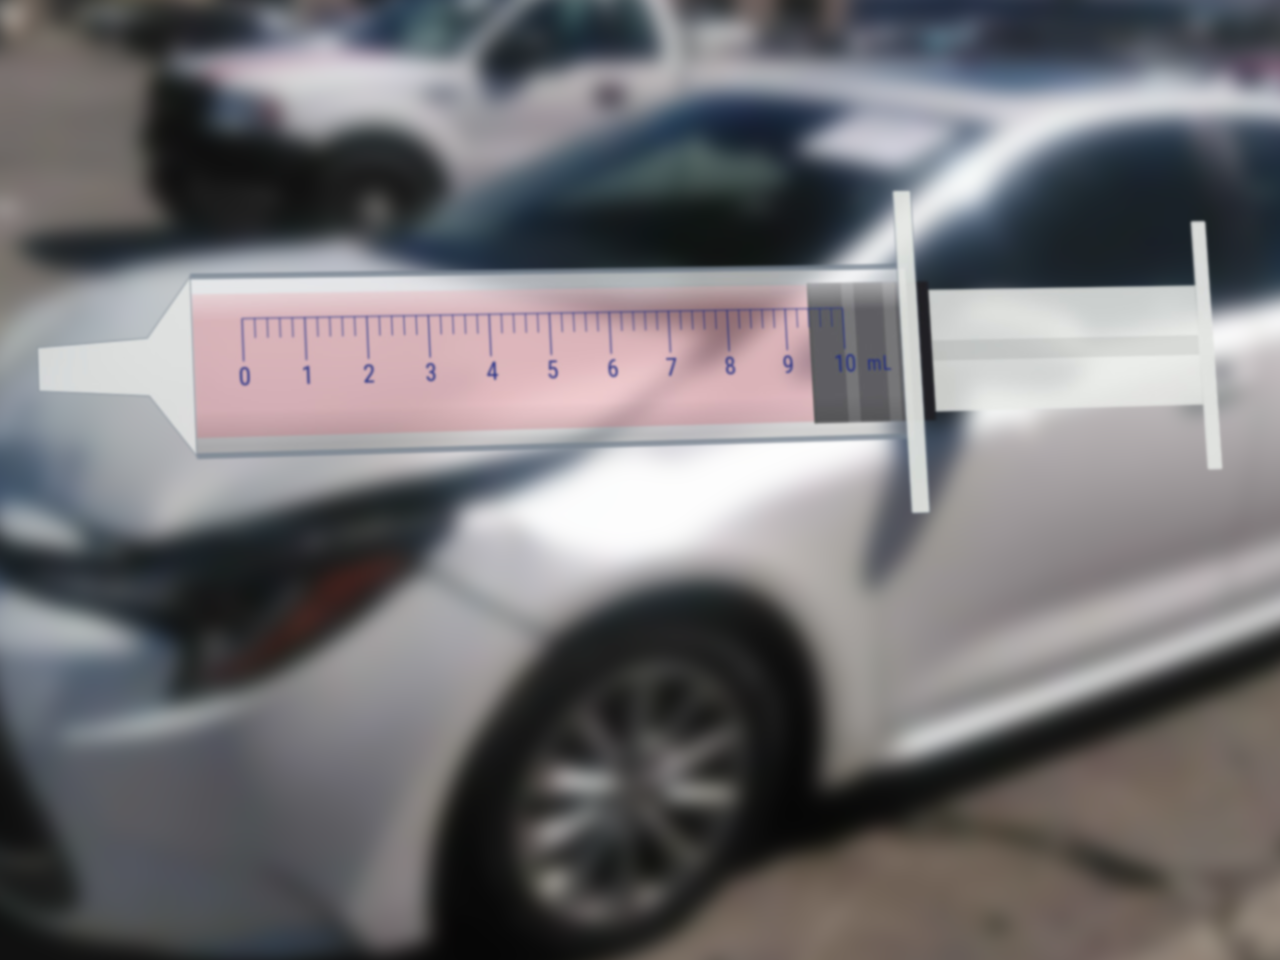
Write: 9.4 (mL)
